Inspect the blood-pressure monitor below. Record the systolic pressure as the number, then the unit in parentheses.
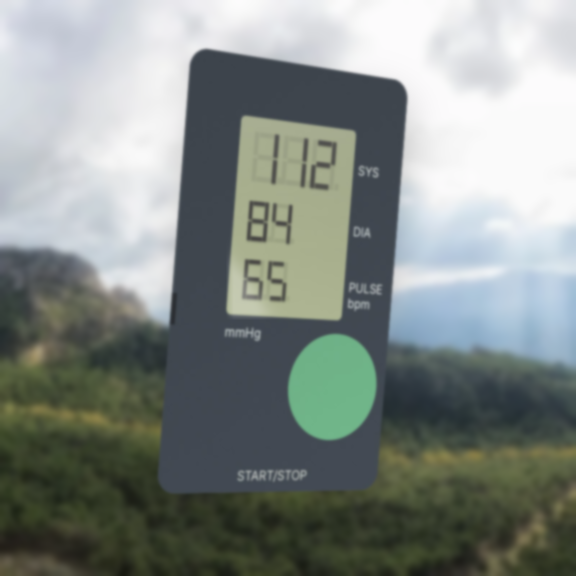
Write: 112 (mmHg)
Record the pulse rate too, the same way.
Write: 65 (bpm)
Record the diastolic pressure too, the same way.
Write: 84 (mmHg)
